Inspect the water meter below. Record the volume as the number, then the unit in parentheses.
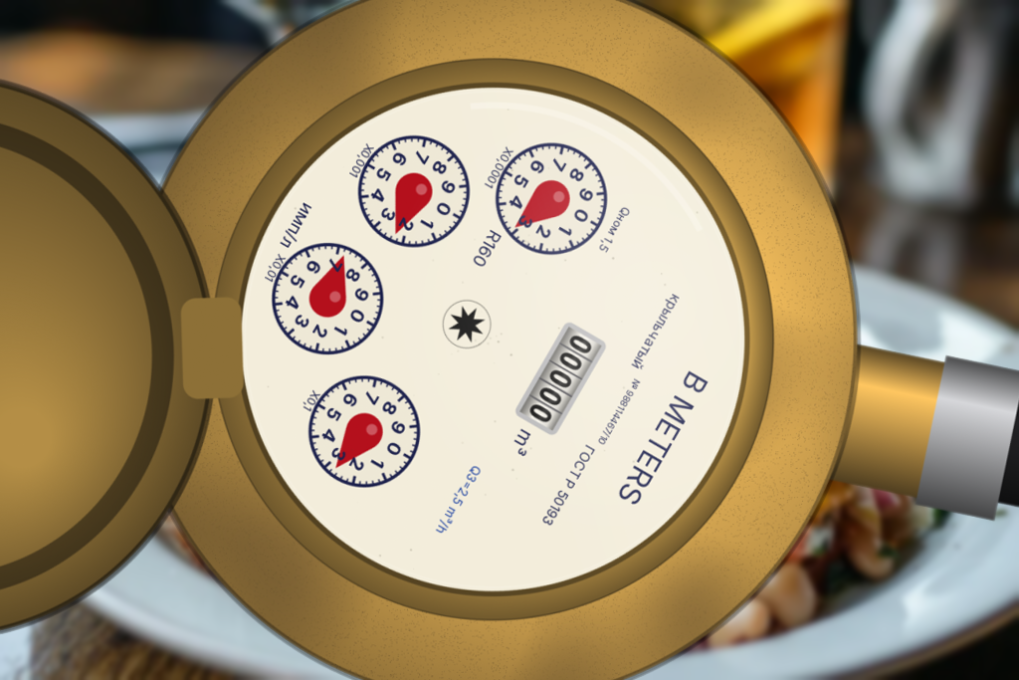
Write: 0.2723 (m³)
